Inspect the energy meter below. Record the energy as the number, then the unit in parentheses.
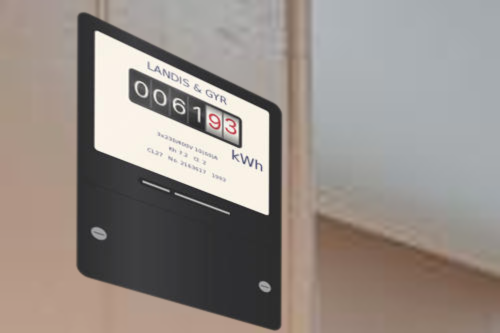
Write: 61.93 (kWh)
